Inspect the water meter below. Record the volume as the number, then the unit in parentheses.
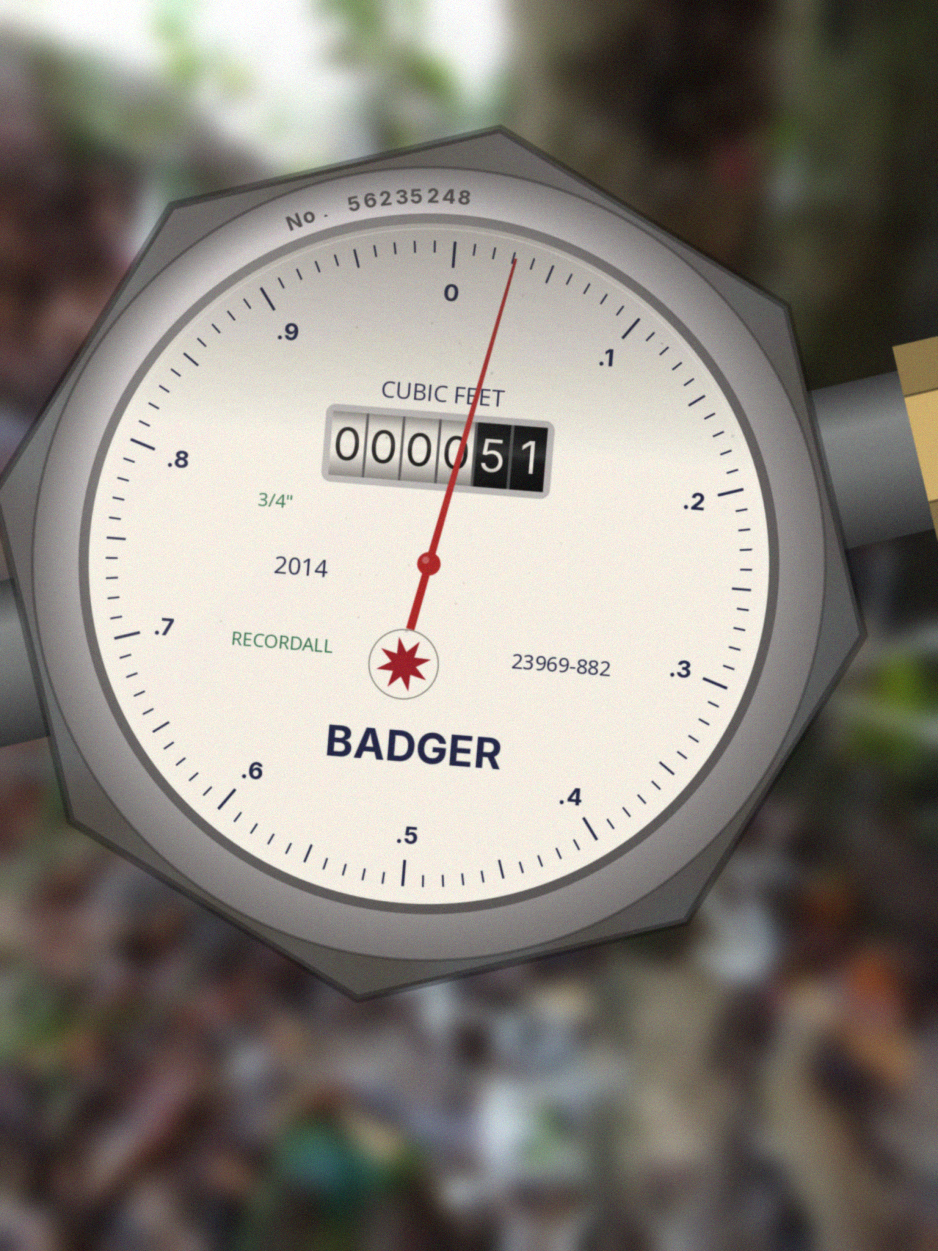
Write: 51.03 (ft³)
